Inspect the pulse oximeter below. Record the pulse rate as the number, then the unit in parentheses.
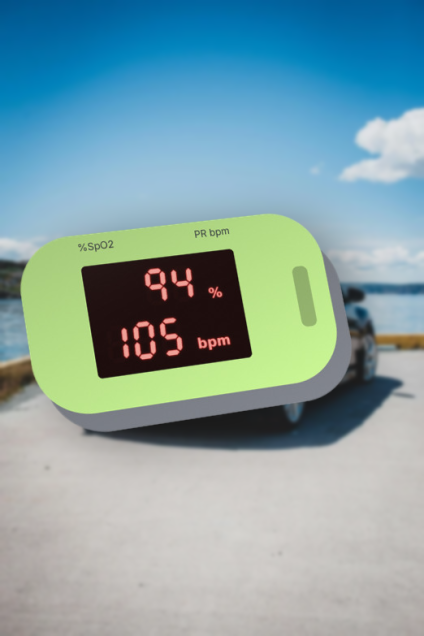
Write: 105 (bpm)
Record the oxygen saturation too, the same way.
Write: 94 (%)
